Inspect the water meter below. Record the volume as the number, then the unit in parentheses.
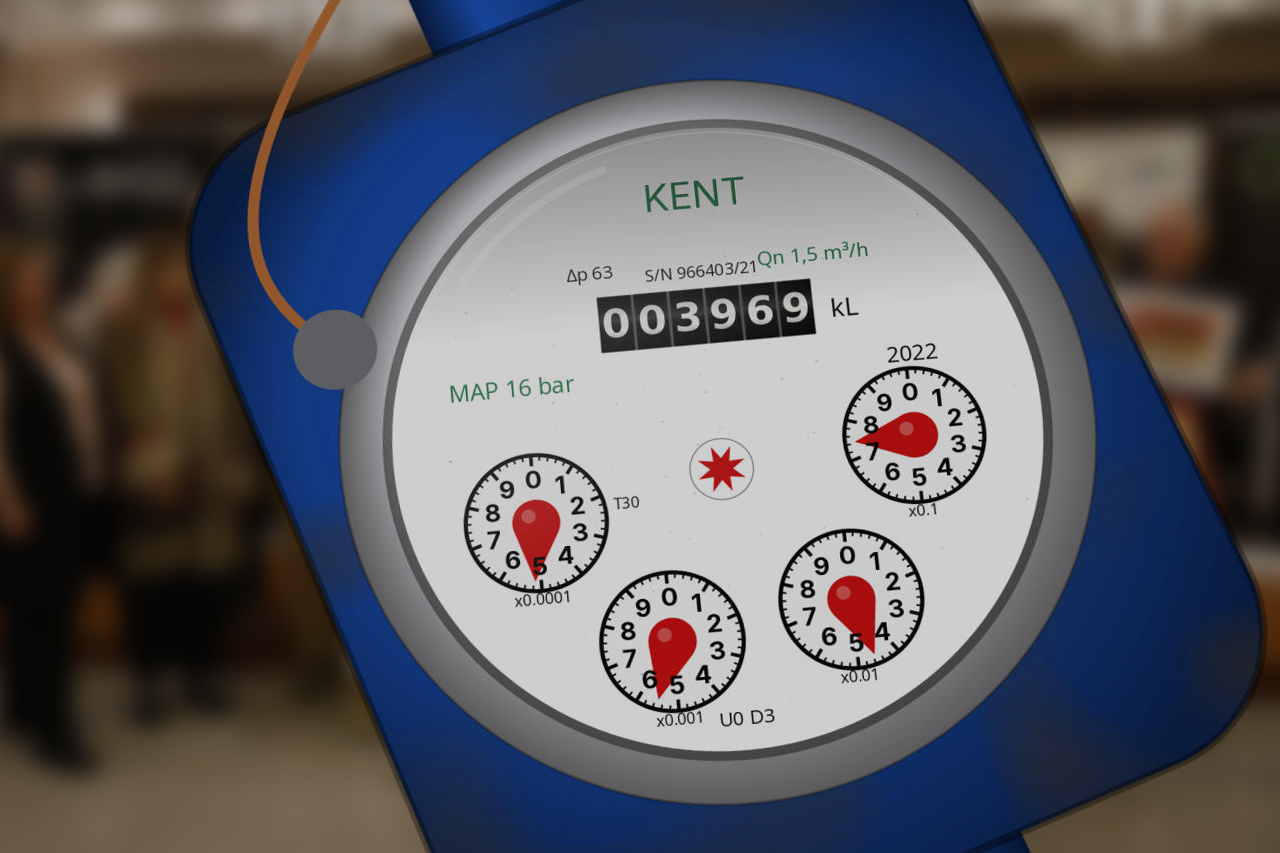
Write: 3969.7455 (kL)
